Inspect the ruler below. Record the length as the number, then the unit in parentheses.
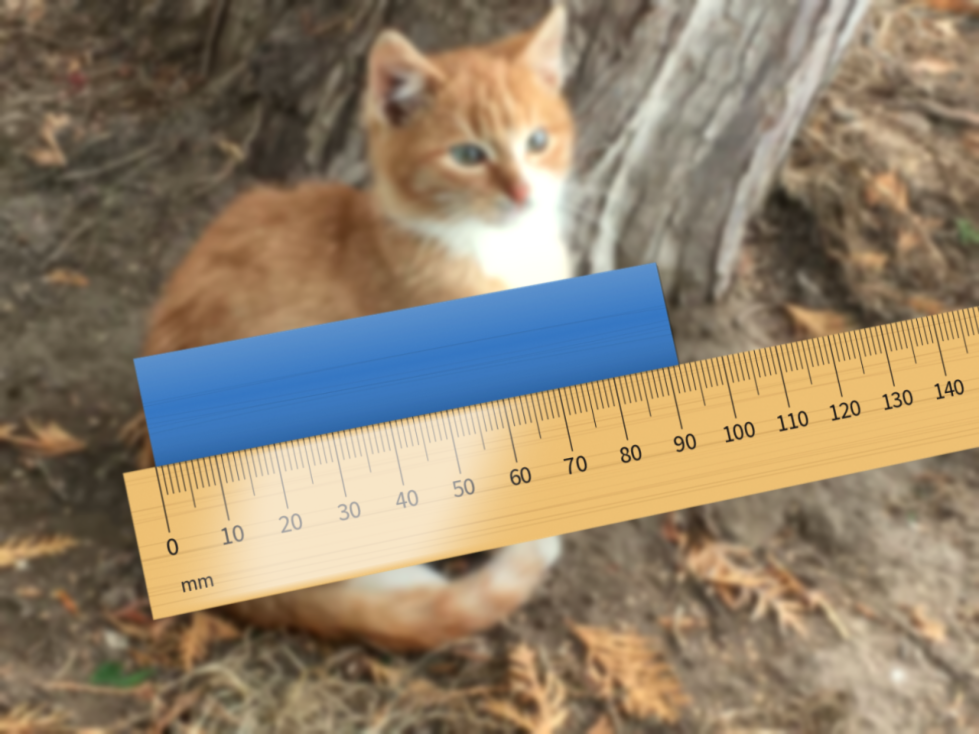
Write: 92 (mm)
